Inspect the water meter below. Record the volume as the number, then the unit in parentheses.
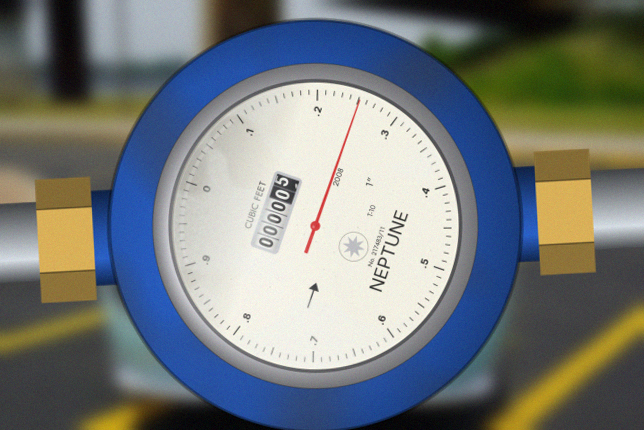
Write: 5.25 (ft³)
